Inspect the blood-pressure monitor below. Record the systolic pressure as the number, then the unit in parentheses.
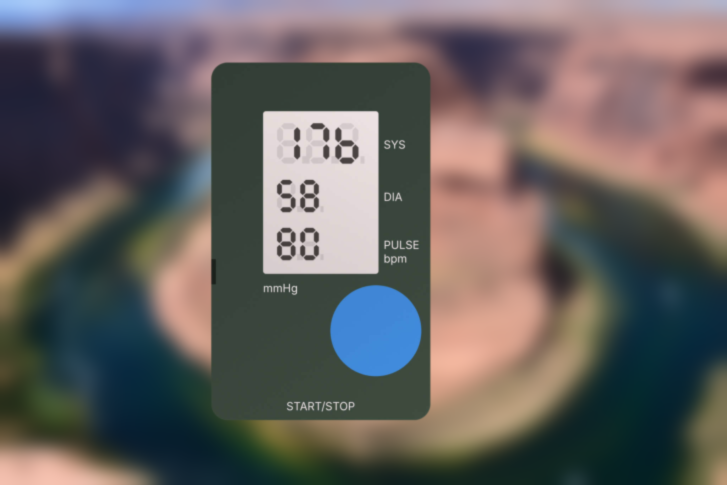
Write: 176 (mmHg)
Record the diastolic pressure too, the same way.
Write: 58 (mmHg)
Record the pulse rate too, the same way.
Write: 80 (bpm)
